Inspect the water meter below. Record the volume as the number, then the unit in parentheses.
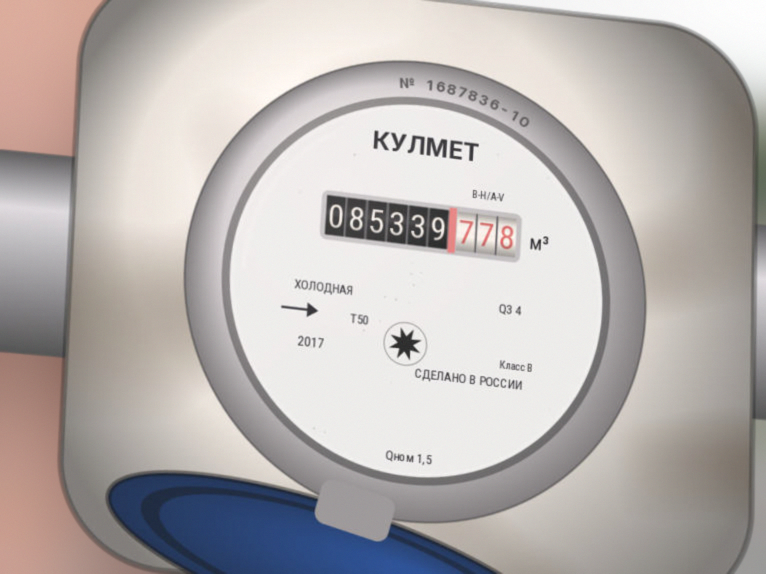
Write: 85339.778 (m³)
